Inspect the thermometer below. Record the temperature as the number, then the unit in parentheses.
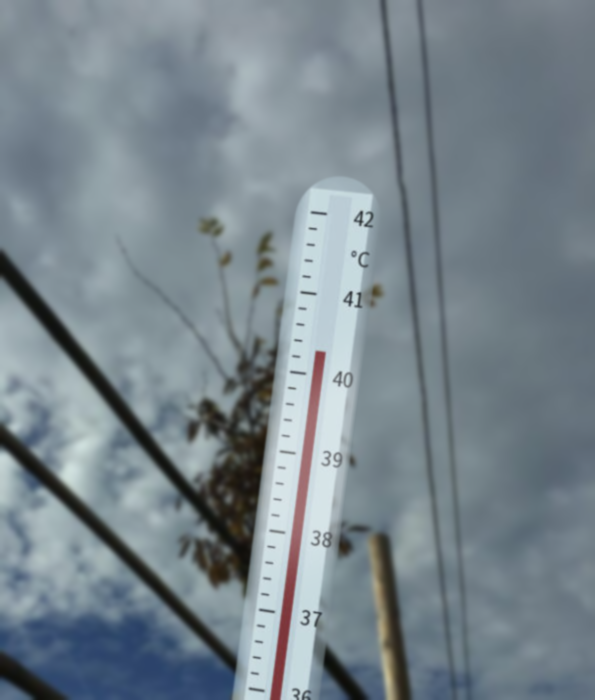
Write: 40.3 (°C)
